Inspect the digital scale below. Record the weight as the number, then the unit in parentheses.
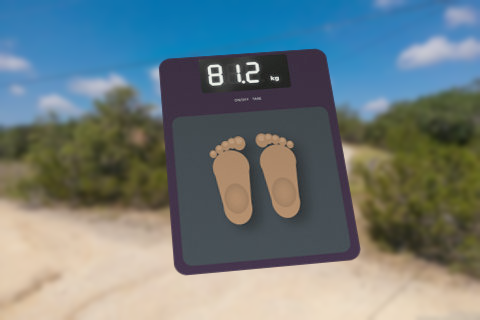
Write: 81.2 (kg)
